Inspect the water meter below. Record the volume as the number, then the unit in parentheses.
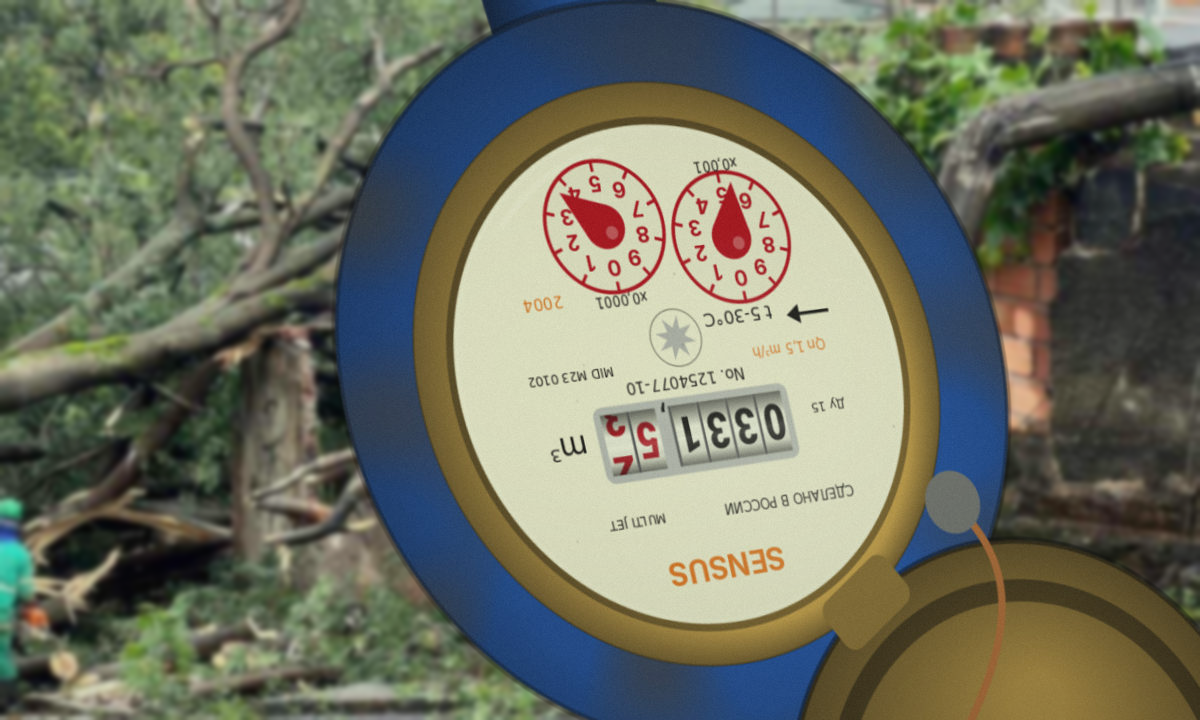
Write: 331.5253 (m³)
